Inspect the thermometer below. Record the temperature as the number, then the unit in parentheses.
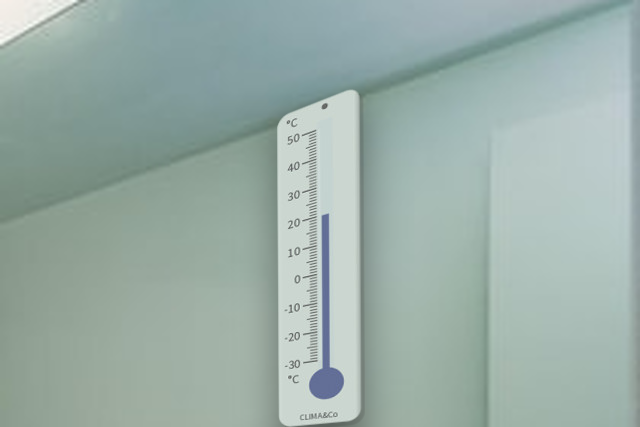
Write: 20 (°C)
